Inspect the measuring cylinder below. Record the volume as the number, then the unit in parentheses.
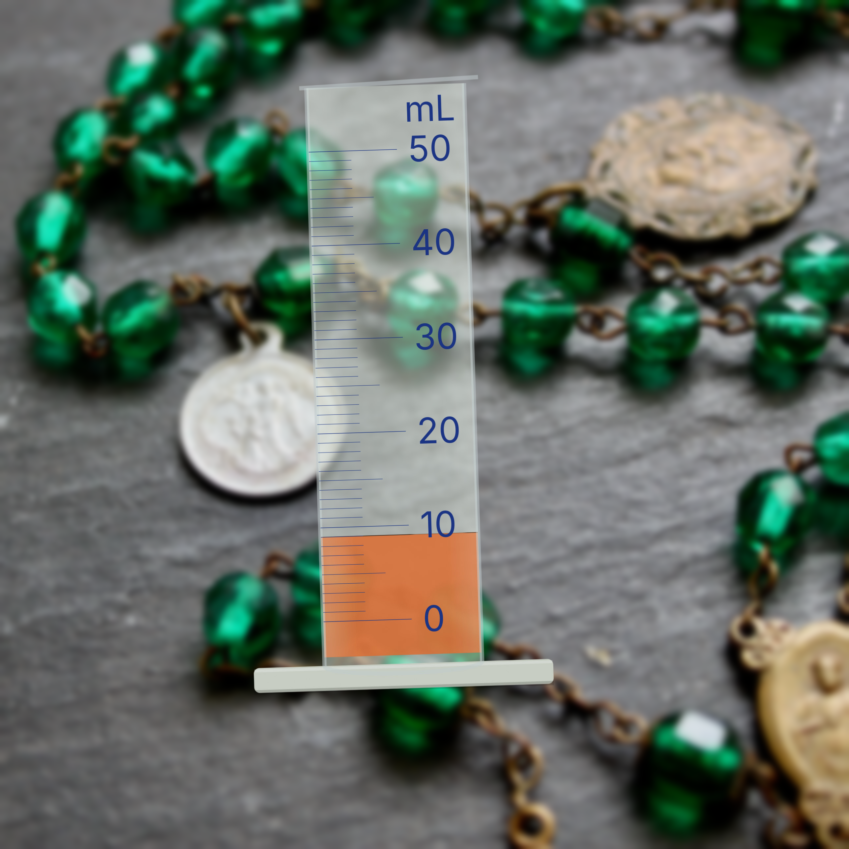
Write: 9 (mL)
